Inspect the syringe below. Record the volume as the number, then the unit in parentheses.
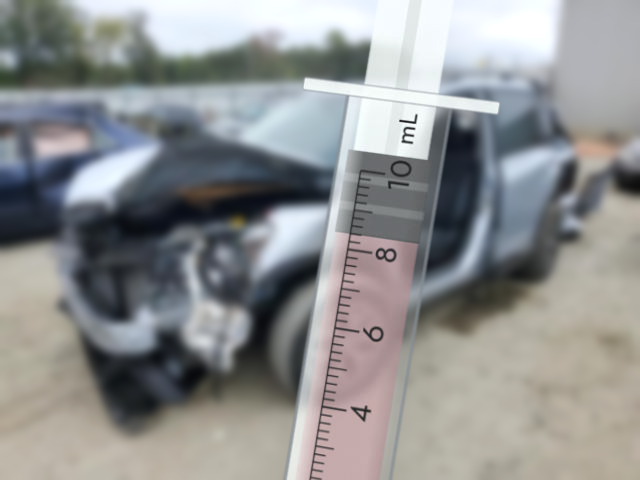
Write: 8.4 (mL)
